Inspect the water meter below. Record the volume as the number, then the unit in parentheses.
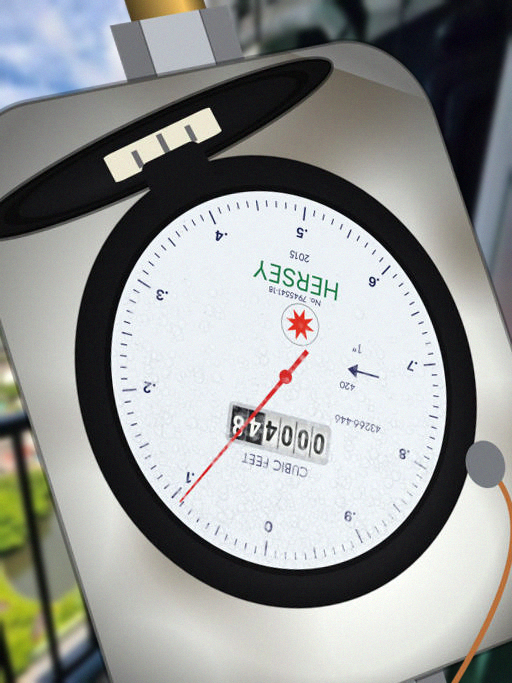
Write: 448.09 (ft³)
